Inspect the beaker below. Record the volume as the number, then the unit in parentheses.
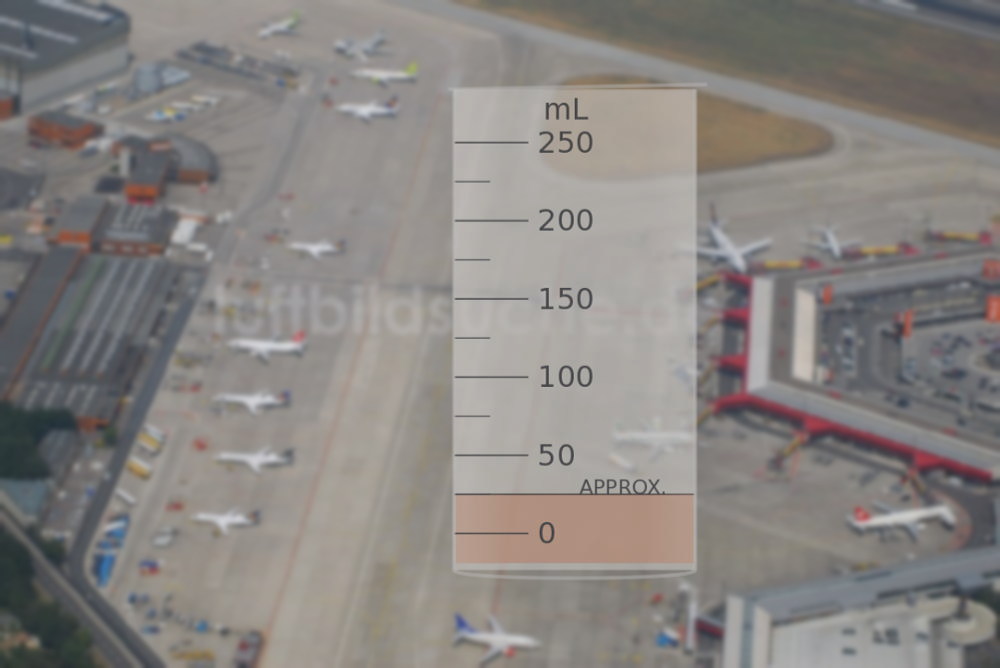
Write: 25 (mL)
